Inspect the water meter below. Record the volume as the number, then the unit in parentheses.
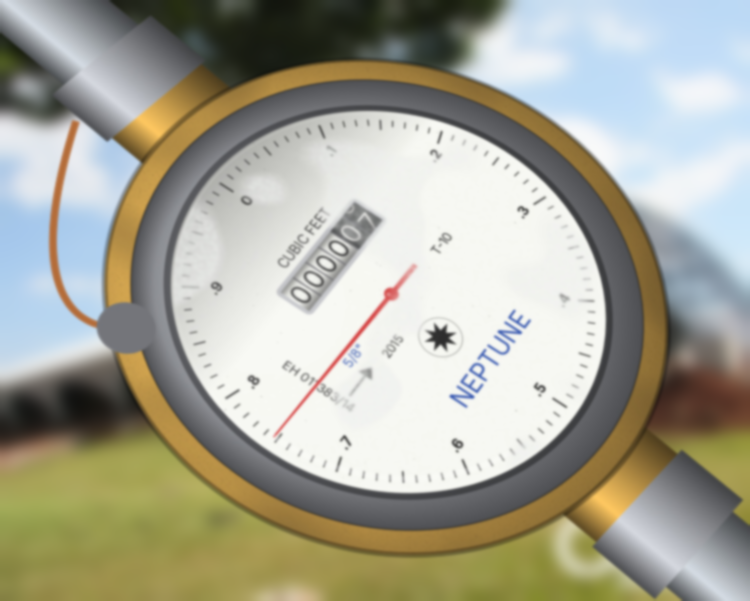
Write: 6.75 (ft³)
